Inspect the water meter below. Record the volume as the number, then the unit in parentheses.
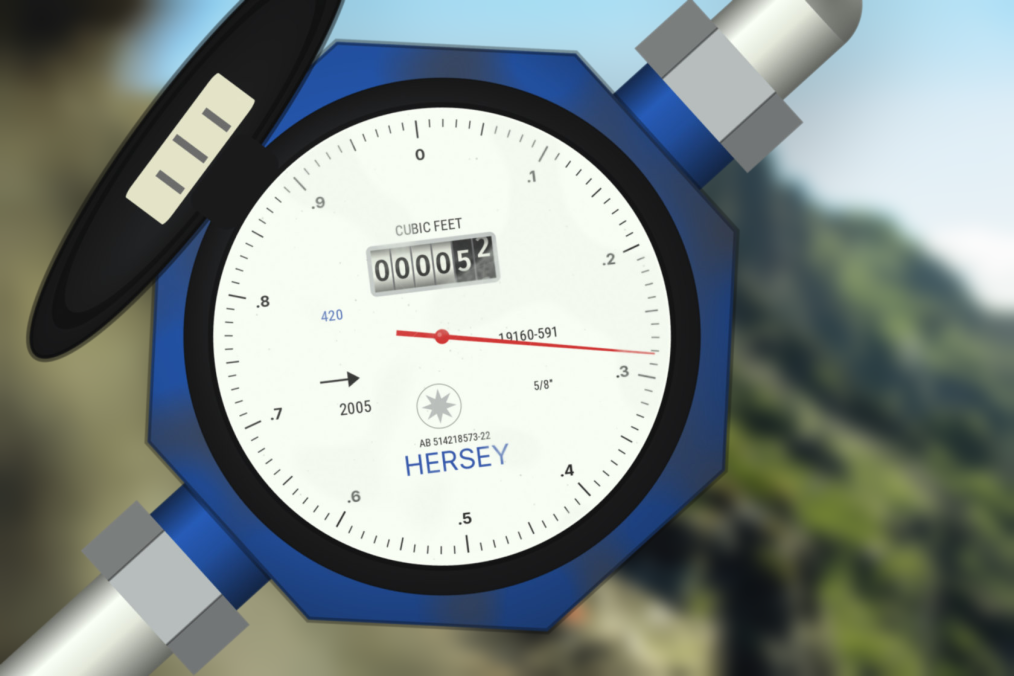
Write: 52.28 (ft³)
